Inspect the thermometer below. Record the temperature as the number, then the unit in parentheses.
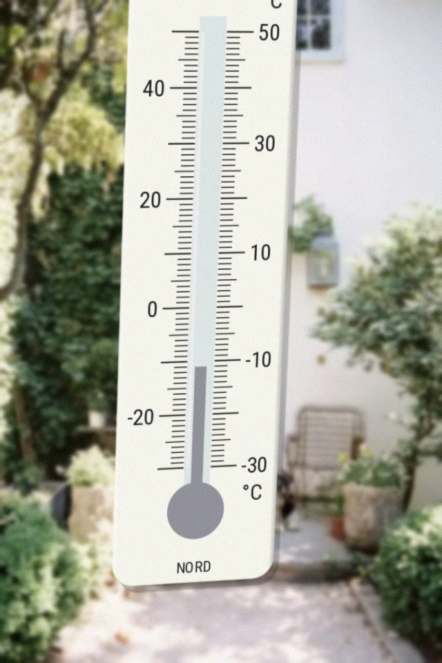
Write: -11 (°C)
